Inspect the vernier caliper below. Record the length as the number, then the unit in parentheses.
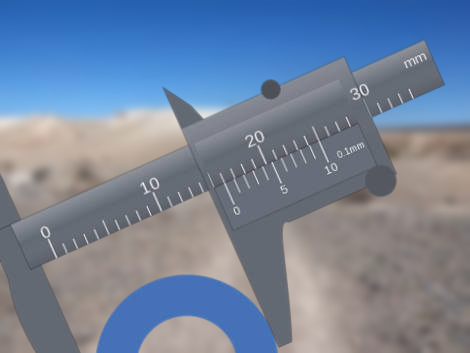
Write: 16.0 (mm)
